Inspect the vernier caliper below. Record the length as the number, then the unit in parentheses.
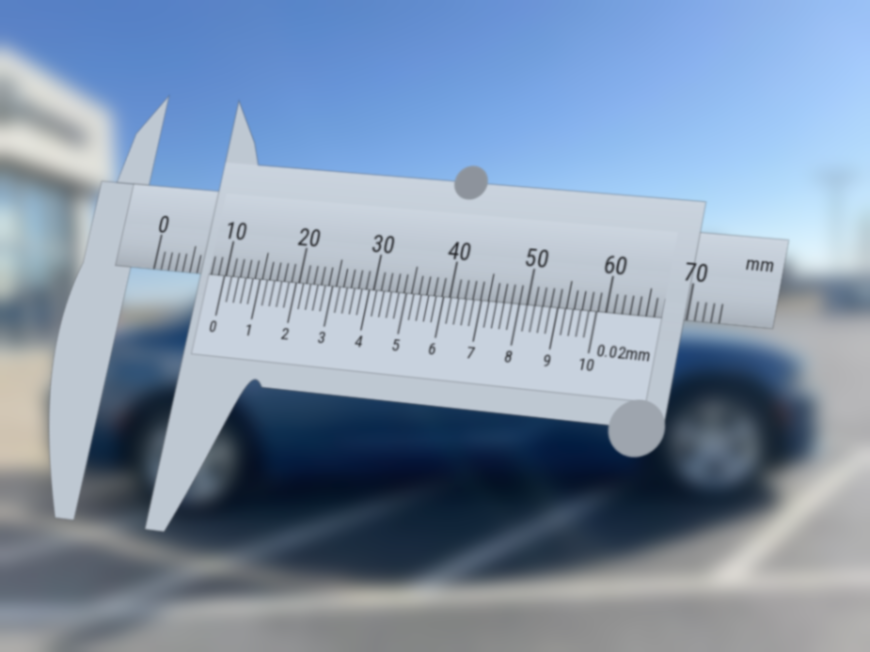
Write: 9.8 (mm)
